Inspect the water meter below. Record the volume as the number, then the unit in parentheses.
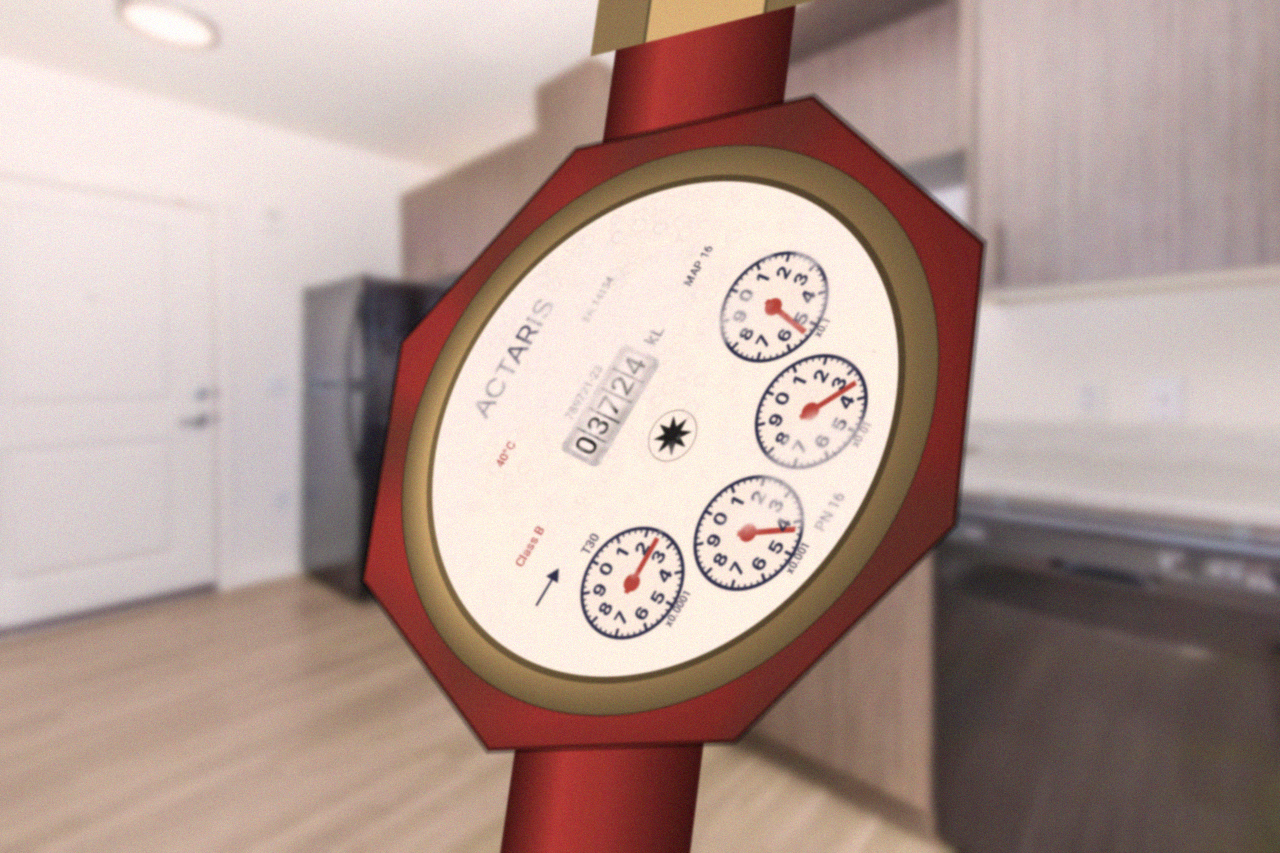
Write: 3724.5342 (kL)
